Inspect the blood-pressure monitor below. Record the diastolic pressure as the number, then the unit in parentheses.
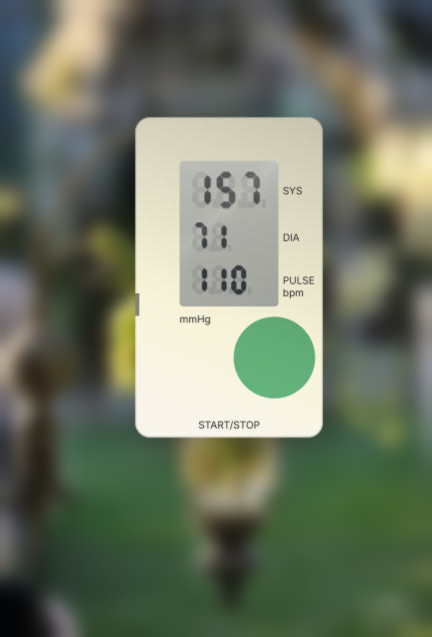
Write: 71 (mmHg)
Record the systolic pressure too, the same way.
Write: 157 (mmHg)
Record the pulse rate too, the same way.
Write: 110 (bpm)
